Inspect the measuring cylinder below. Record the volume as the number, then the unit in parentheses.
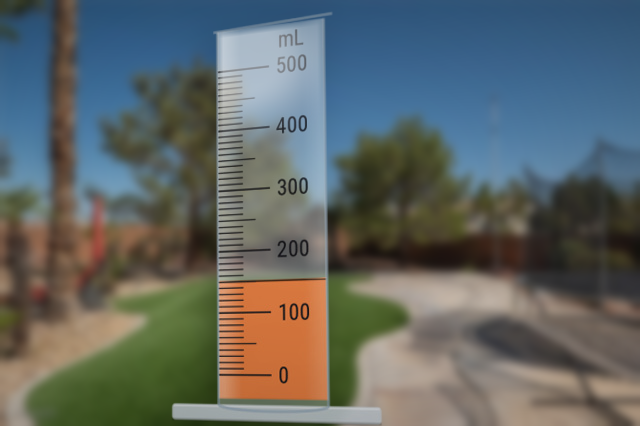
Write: 150 (mL)
